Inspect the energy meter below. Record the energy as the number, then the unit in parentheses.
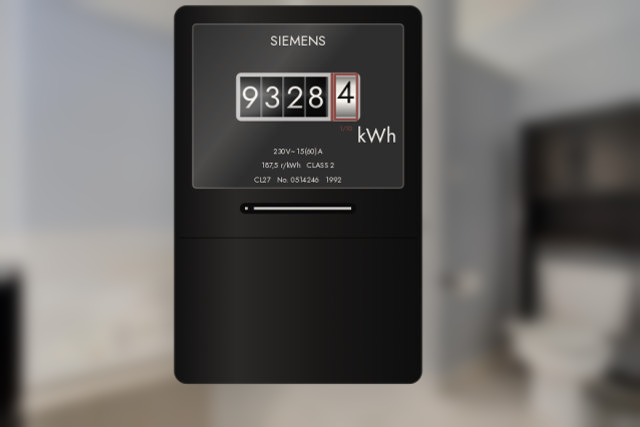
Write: 9328.4 (kWh)
